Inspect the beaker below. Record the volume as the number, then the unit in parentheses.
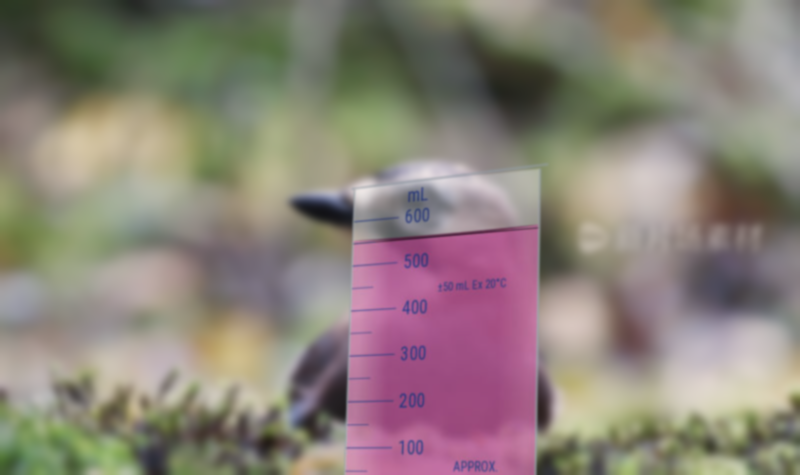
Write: 550 (mL)
